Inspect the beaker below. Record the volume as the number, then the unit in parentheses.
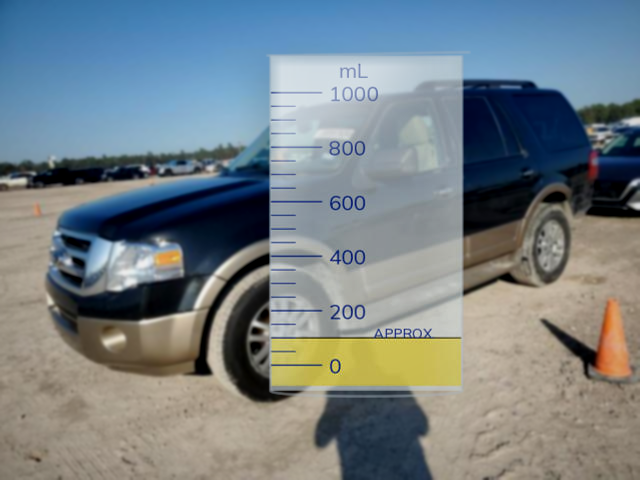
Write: 100 (mL)
